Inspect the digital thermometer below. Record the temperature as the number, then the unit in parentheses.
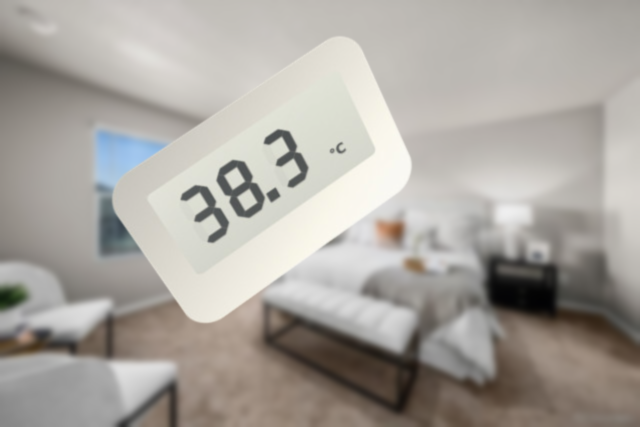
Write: 38.3 (°C)
